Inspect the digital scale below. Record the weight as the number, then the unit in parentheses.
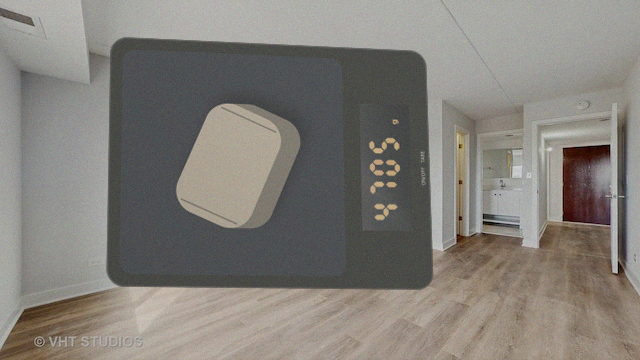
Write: 4705 (g)
